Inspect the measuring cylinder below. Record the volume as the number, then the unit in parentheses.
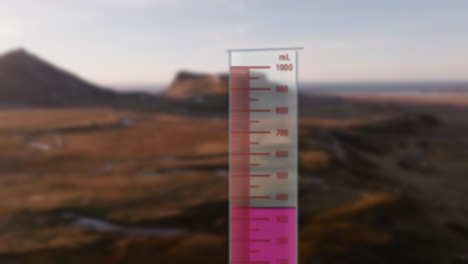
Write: 350 (mL)
